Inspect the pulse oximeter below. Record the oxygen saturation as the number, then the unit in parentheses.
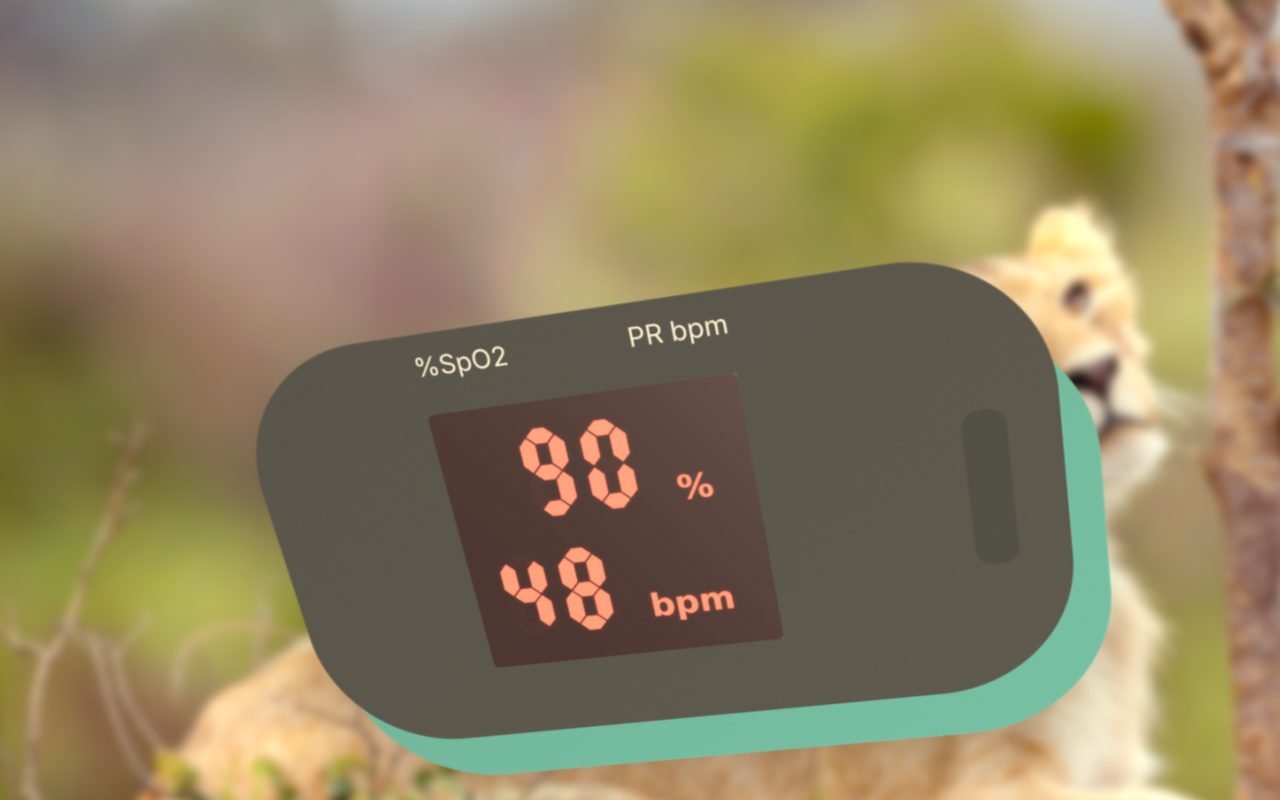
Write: 90 (%)
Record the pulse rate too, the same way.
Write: 48 (bpm)
